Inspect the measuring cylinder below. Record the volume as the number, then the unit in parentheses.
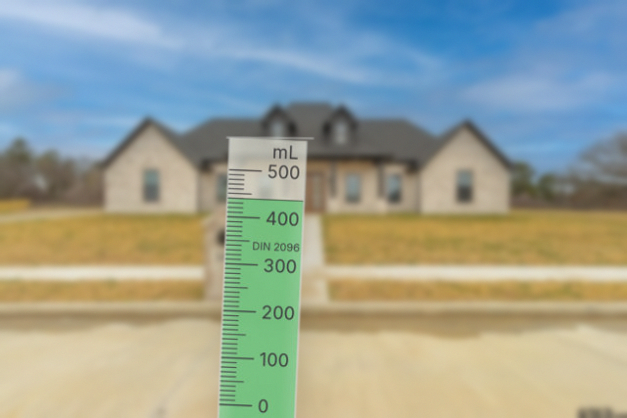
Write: 440 (mL)
